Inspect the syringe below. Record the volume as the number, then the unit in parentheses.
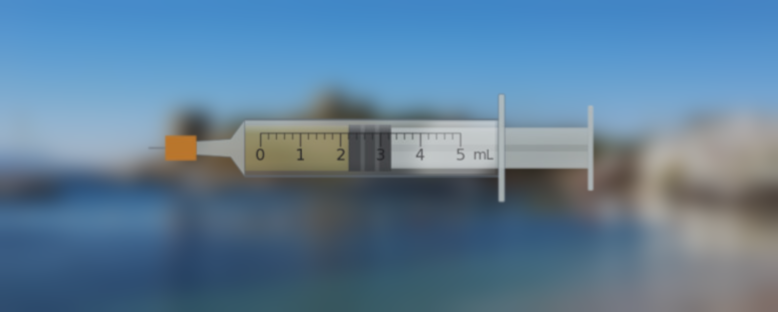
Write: 2.2 (mL)
